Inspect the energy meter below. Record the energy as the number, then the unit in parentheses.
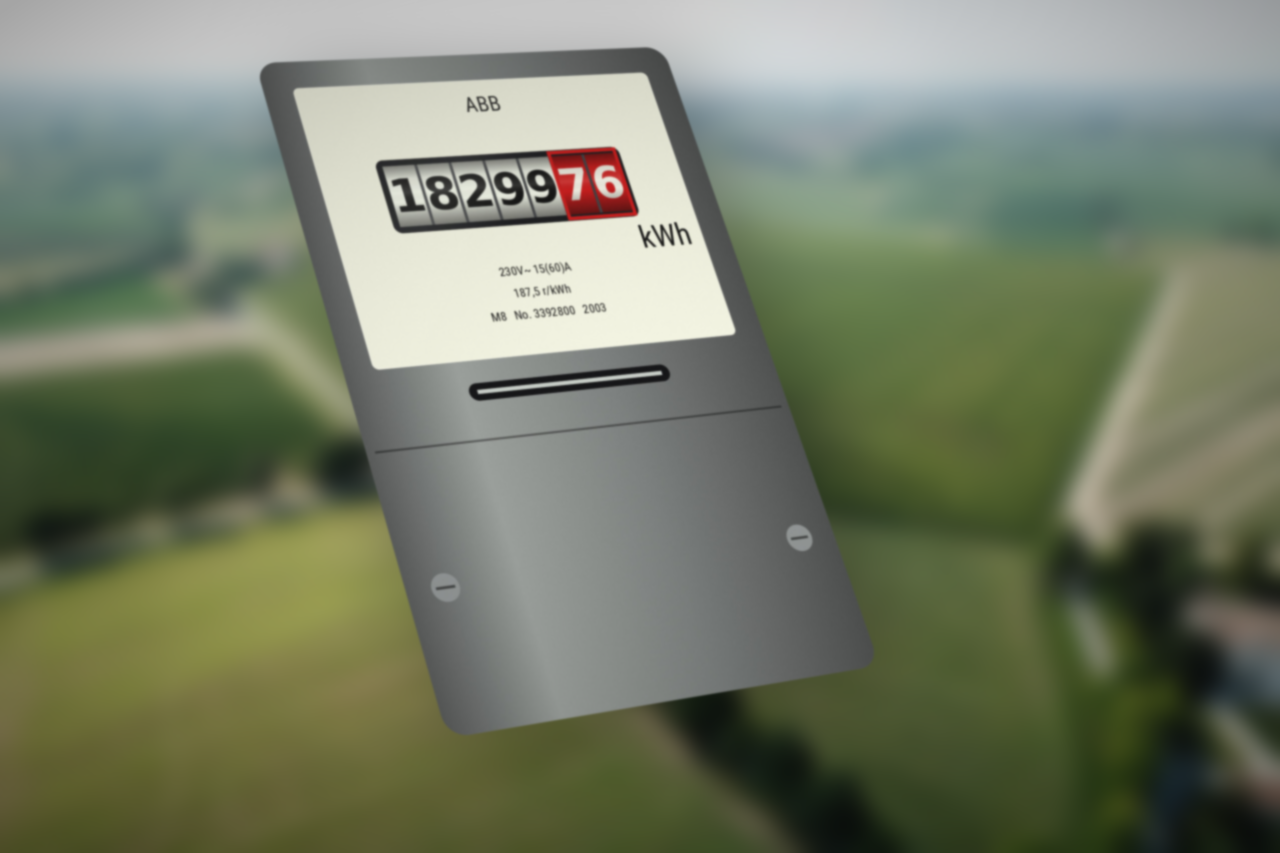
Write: 18299.76 (kWh)
